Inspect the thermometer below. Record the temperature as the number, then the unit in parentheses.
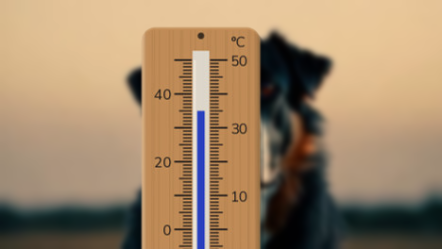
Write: 35 (°C)
